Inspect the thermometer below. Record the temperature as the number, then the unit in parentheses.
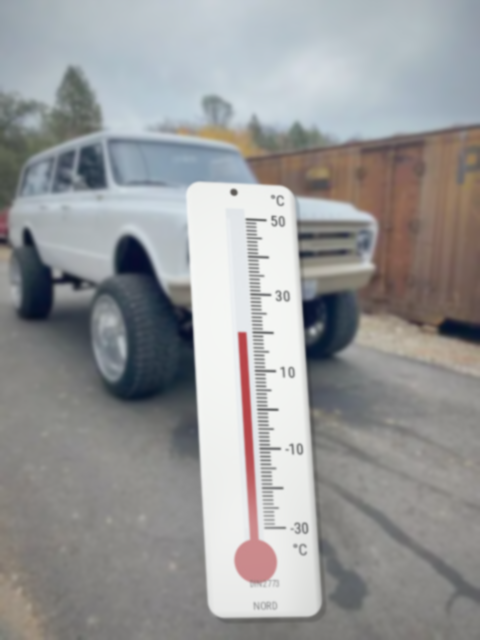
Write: 20 (°C)
